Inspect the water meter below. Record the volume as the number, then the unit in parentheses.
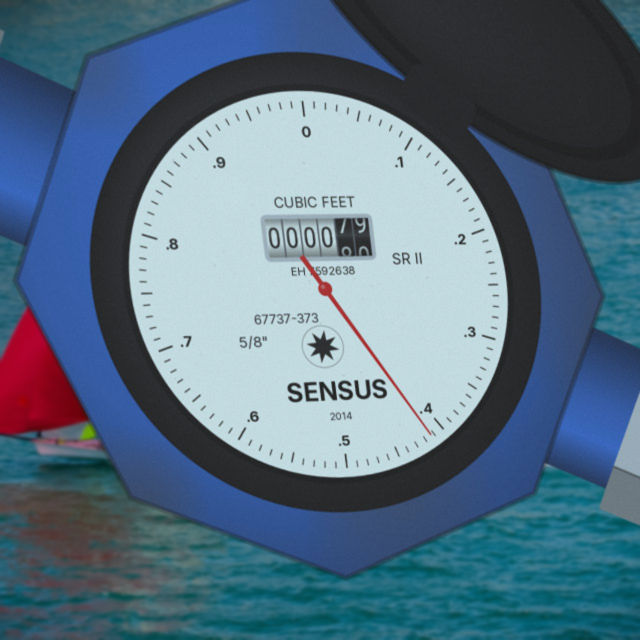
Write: 79.41 (ft³)
